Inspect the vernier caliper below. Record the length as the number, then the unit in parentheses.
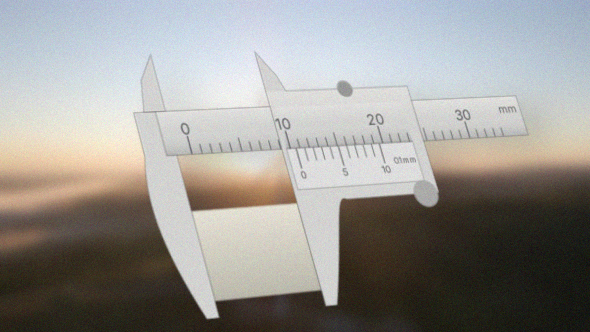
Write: 10.6 (mm)
